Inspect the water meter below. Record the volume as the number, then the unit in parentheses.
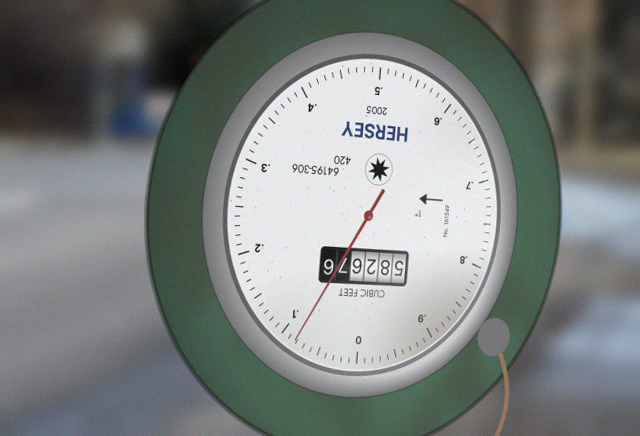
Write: 582676.08 (ft³)
